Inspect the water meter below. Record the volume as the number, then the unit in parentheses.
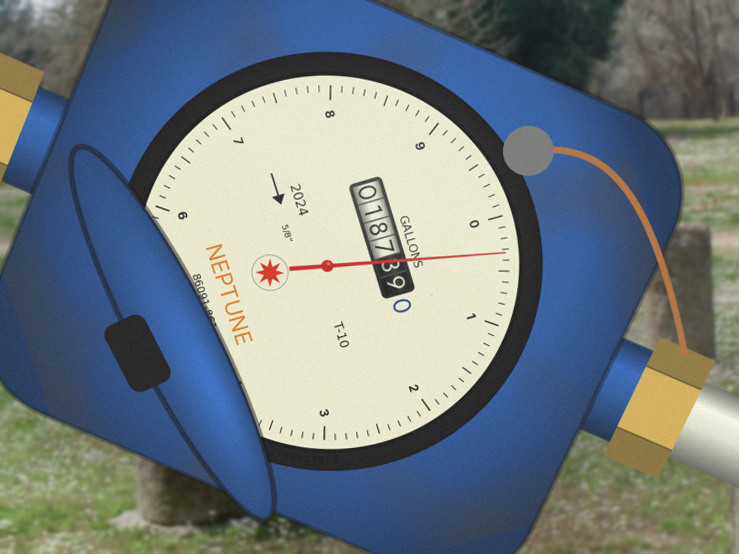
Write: 187390.3 (gal)
